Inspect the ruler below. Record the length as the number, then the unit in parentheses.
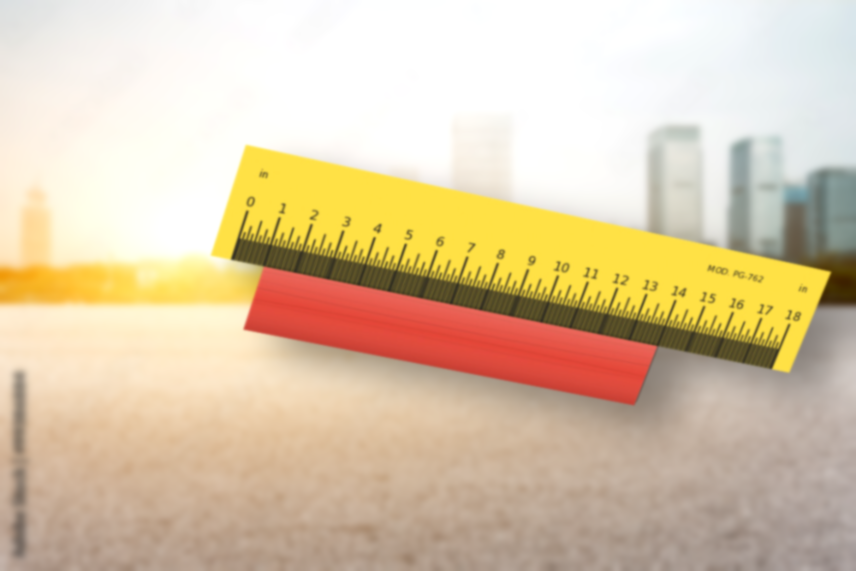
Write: 13 (in)
